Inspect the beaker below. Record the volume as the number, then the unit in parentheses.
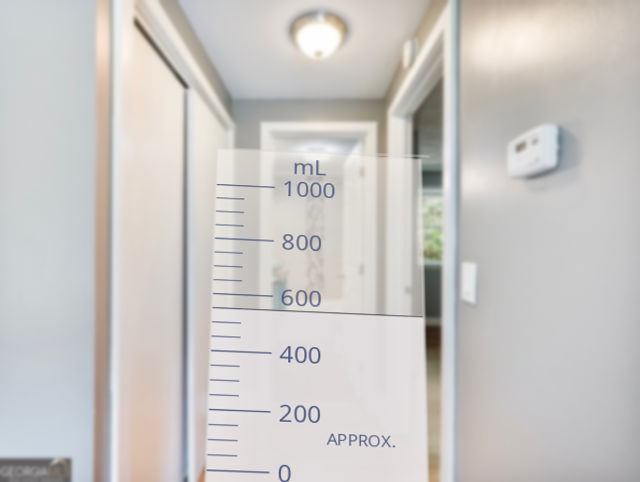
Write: 550 (mL)
